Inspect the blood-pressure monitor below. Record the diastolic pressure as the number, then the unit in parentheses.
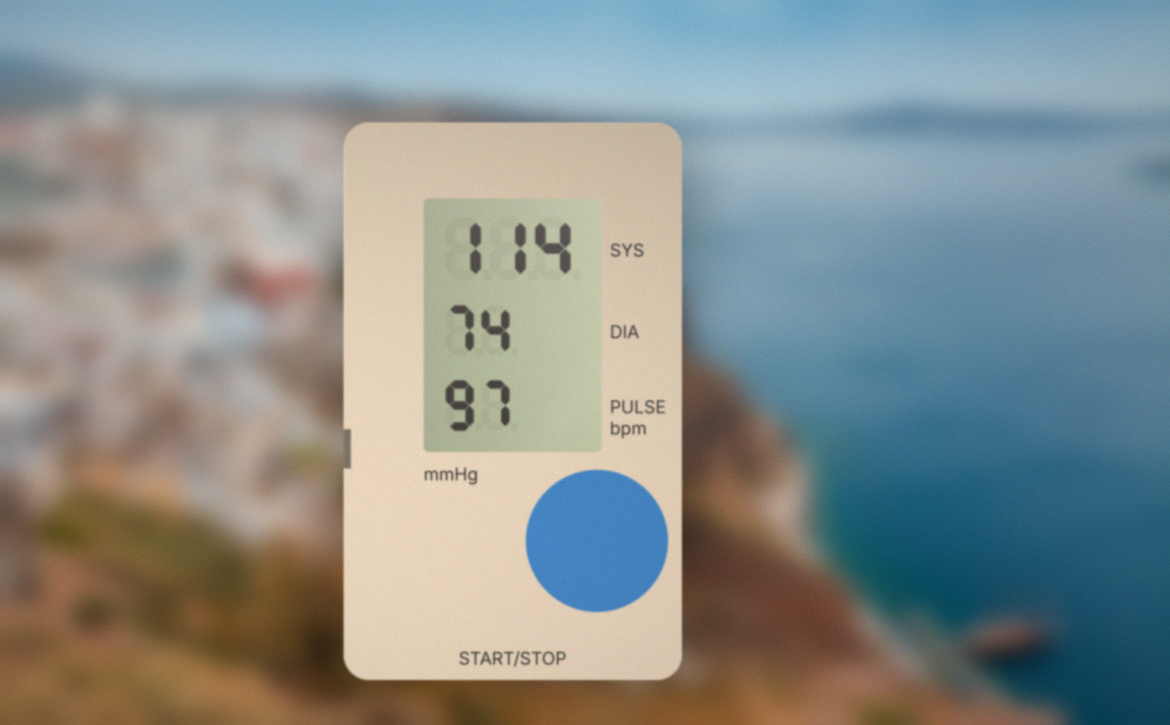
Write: 74 (mmHg)
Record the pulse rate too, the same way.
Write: 97 (bpm)
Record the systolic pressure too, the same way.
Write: 114 (mmHg)
